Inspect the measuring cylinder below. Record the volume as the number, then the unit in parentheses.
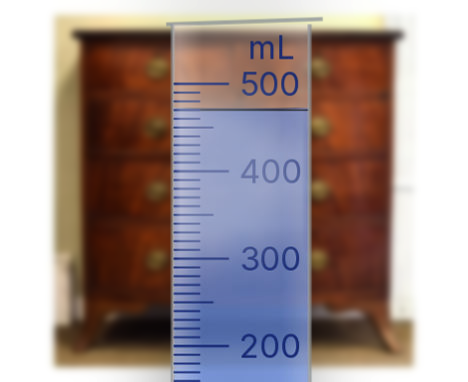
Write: 470 (mL)
